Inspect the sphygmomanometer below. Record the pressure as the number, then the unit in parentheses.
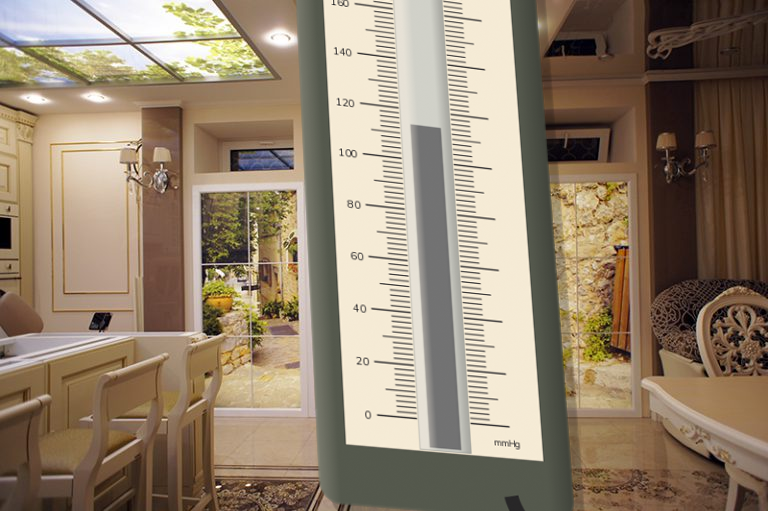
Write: 114 (mmHg)
